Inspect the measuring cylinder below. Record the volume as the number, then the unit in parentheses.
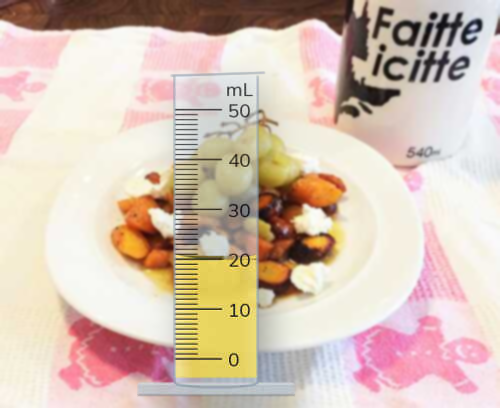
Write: 20 (mL)
